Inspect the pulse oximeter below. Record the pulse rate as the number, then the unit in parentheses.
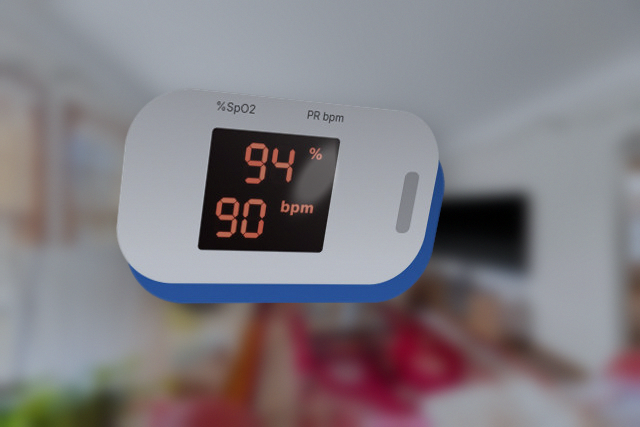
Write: 90 (bpm)
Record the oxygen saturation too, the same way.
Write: 94 (%)
